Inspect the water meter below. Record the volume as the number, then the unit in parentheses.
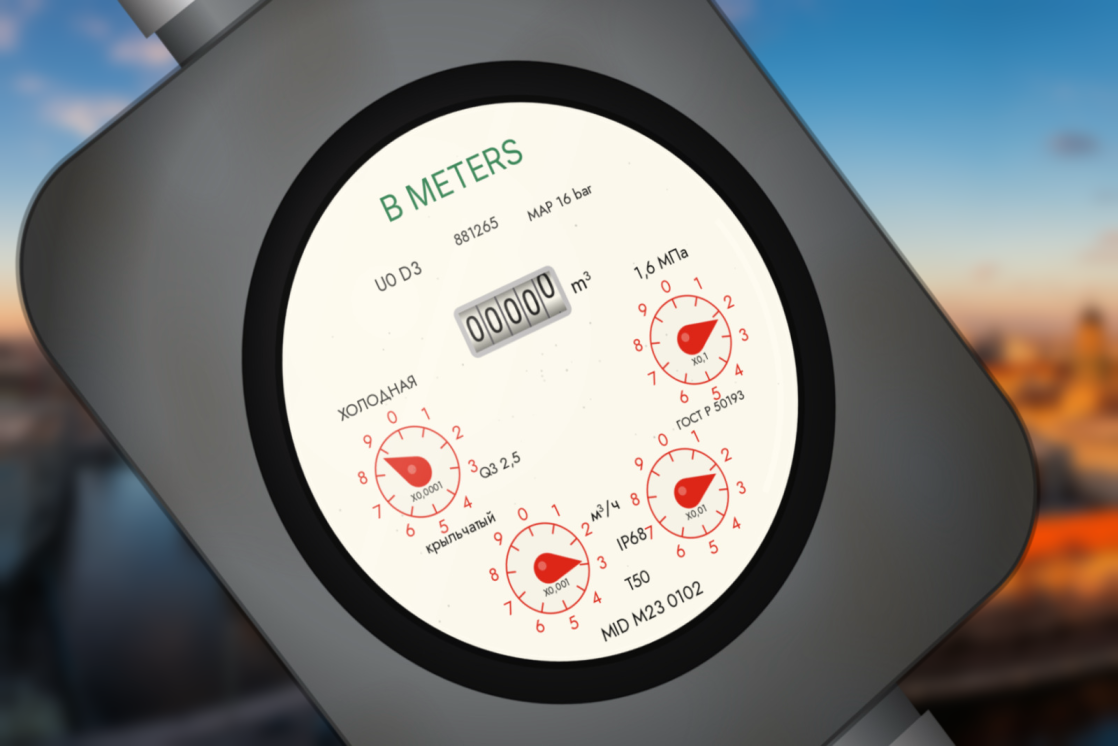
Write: 0.2228 (m³)
